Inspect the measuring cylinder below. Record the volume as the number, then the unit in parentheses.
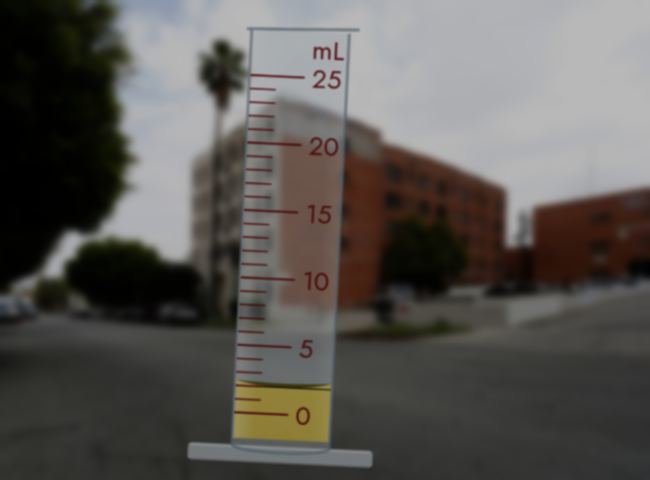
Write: 2 (mL)
